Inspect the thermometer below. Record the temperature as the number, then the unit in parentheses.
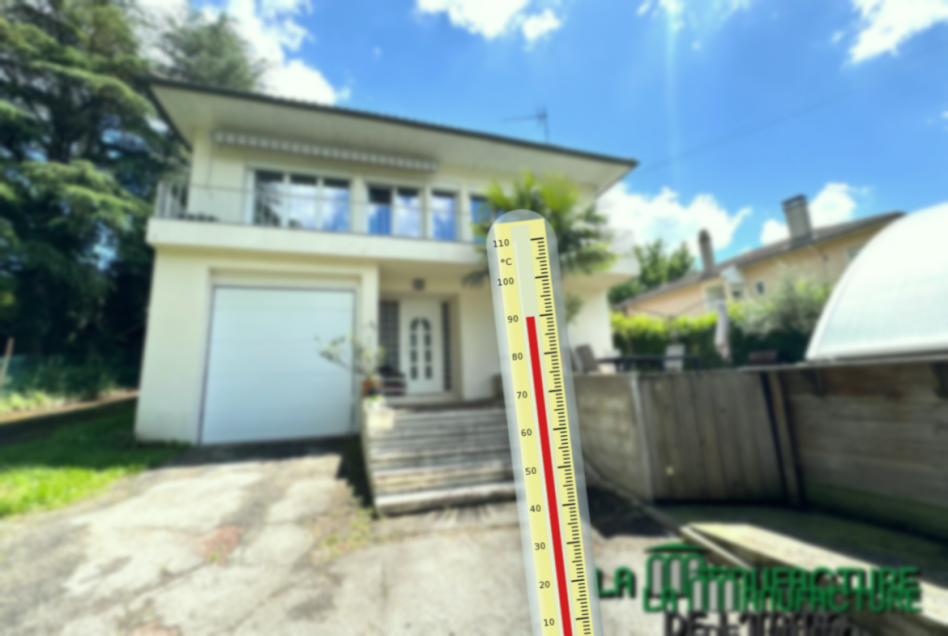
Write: 90 (°C)
